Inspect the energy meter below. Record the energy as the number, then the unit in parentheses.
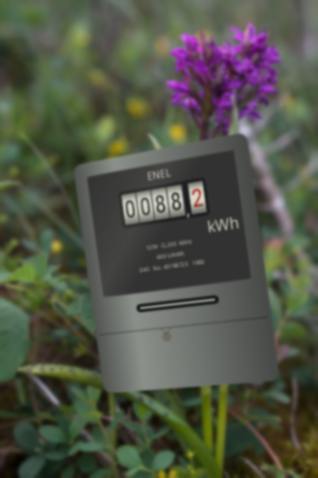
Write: 88.2 (kWh)
